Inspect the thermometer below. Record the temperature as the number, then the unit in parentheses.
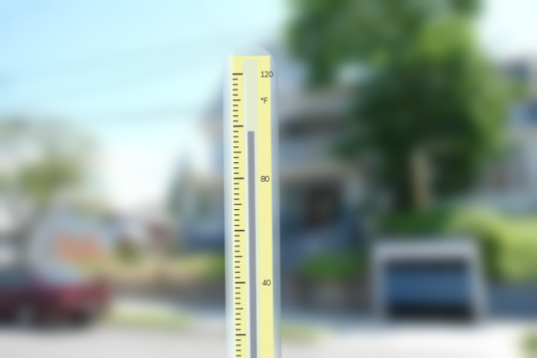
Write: 98 (°F)
